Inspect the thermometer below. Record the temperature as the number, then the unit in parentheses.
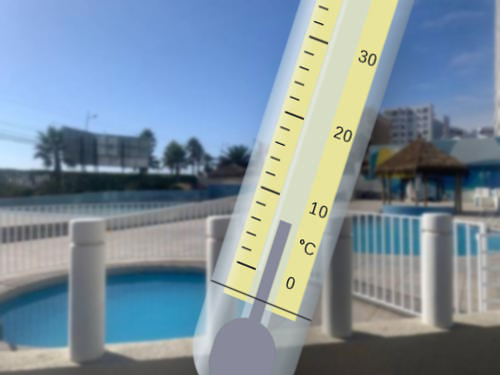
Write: 7 (°C)
